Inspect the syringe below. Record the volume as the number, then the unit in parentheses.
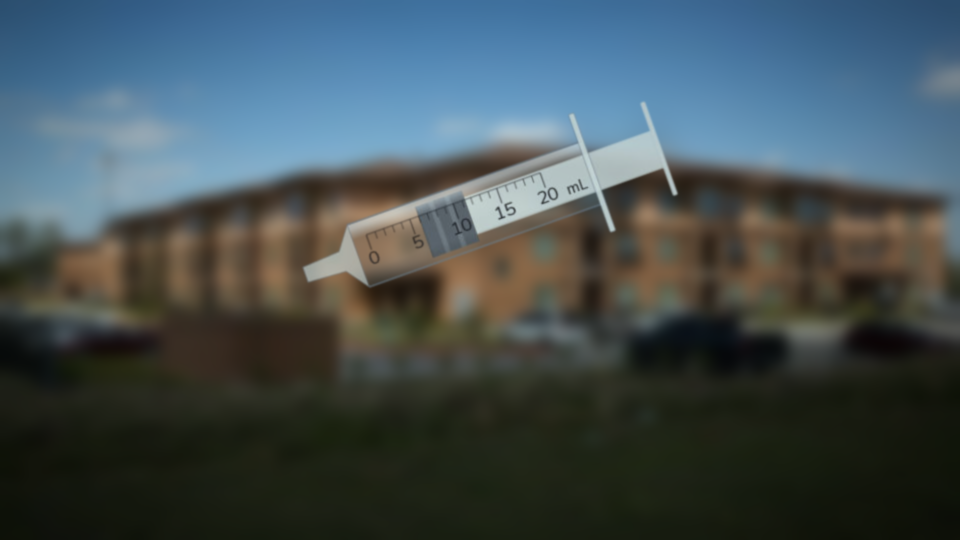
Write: 6 (mL)
